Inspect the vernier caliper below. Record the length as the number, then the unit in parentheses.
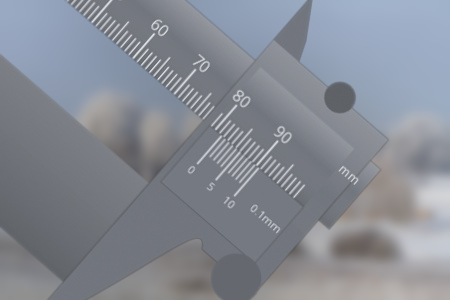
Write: 81.6 (mm)
